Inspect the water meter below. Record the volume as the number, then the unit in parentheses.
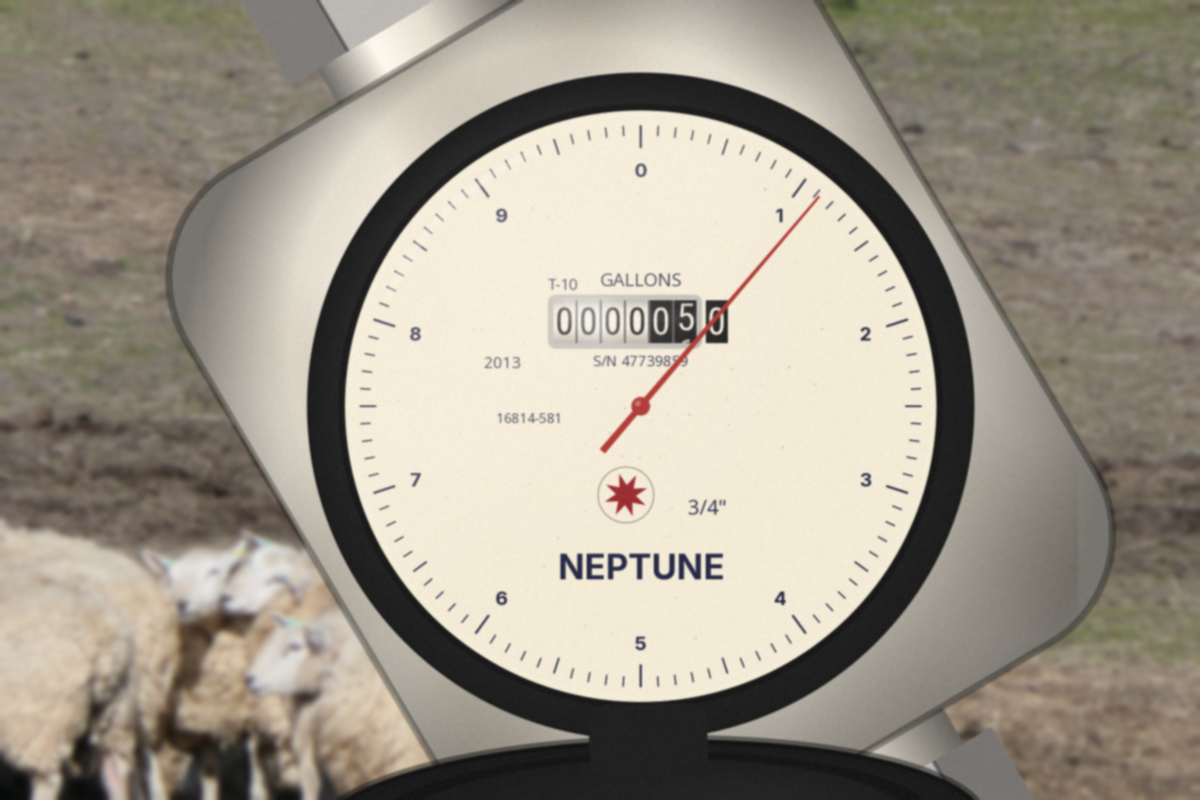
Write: 51.1 (gal)
